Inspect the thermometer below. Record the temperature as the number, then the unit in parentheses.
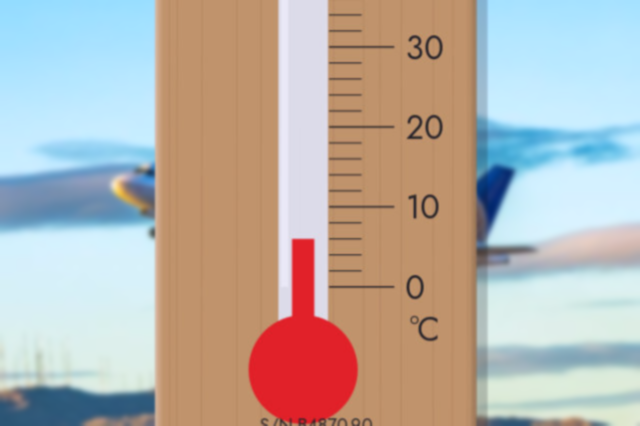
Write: 6 (°C)
